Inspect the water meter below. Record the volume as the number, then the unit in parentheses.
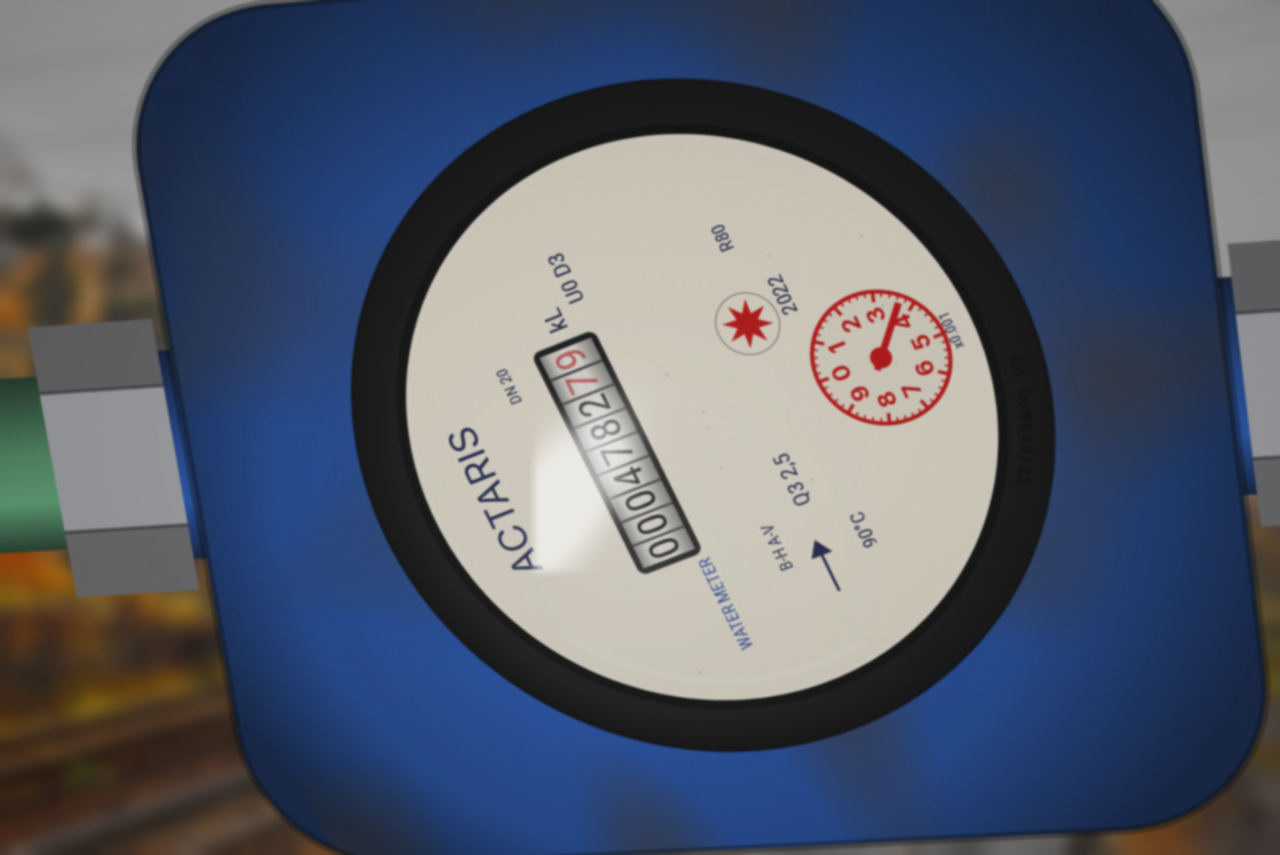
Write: 4782.793 (kL)
